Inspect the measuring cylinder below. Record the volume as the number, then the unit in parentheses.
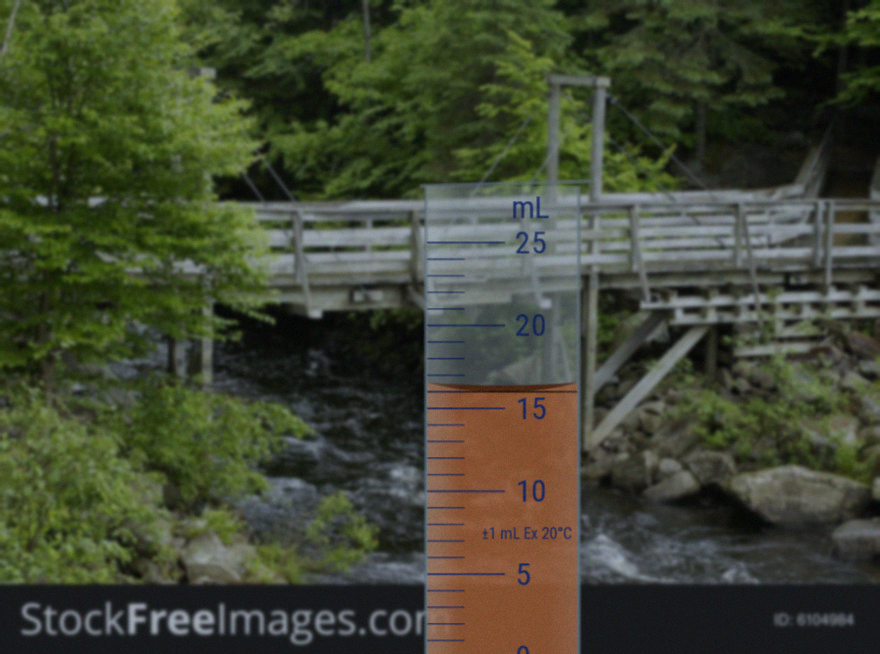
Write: 16 (mL)
